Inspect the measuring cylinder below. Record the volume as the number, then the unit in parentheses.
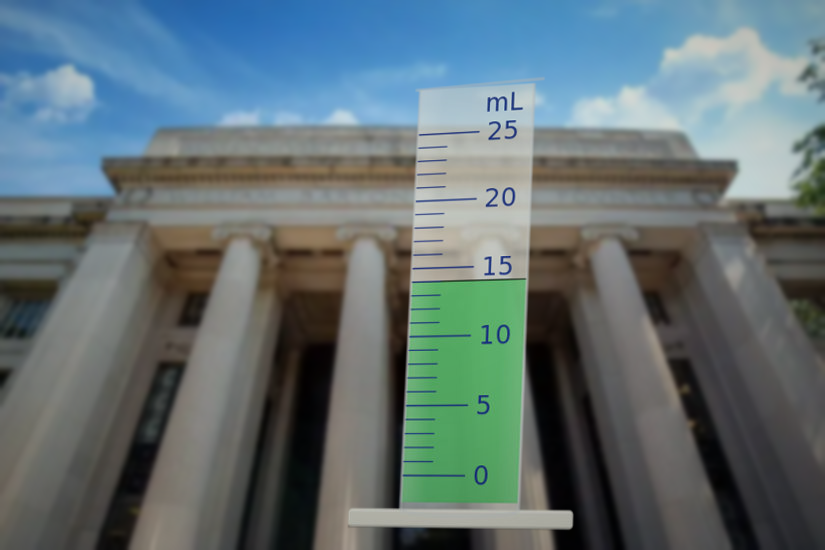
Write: 14 (mL)
